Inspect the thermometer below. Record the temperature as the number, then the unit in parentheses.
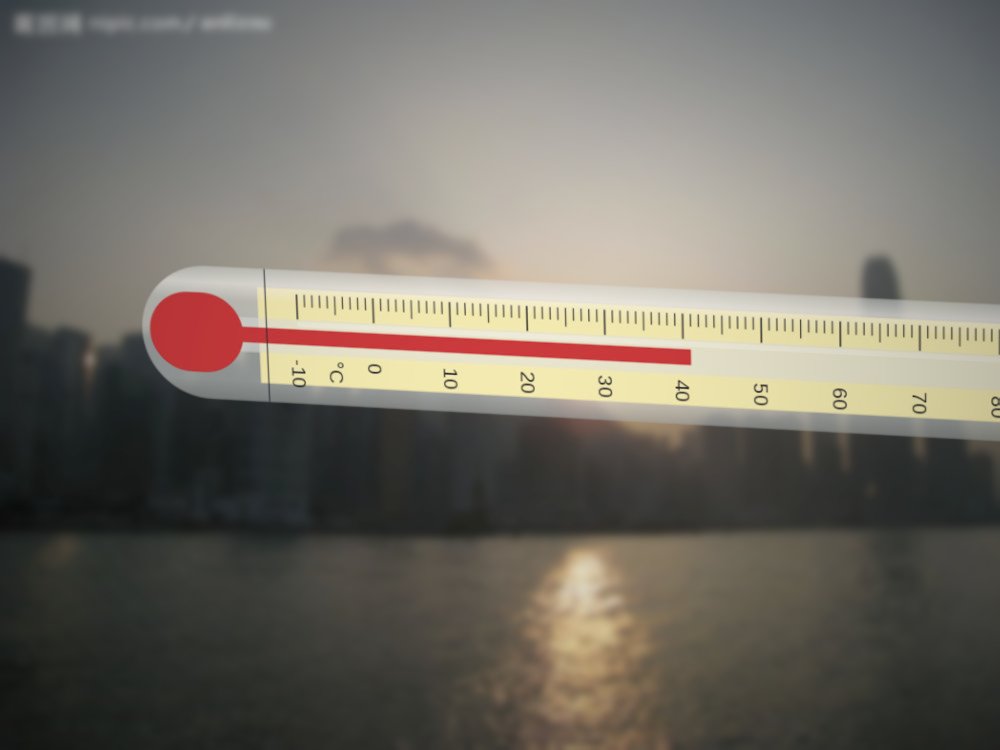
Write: 41 (°C)
